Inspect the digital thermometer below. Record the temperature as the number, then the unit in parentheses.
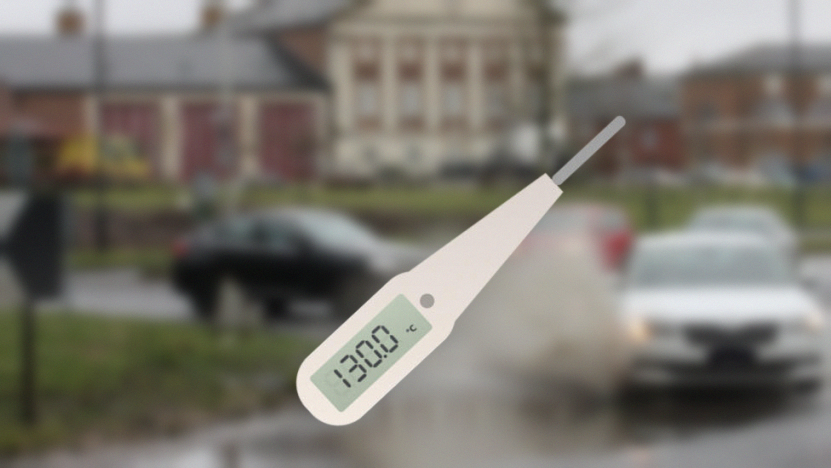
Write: 130.0 (°C)
